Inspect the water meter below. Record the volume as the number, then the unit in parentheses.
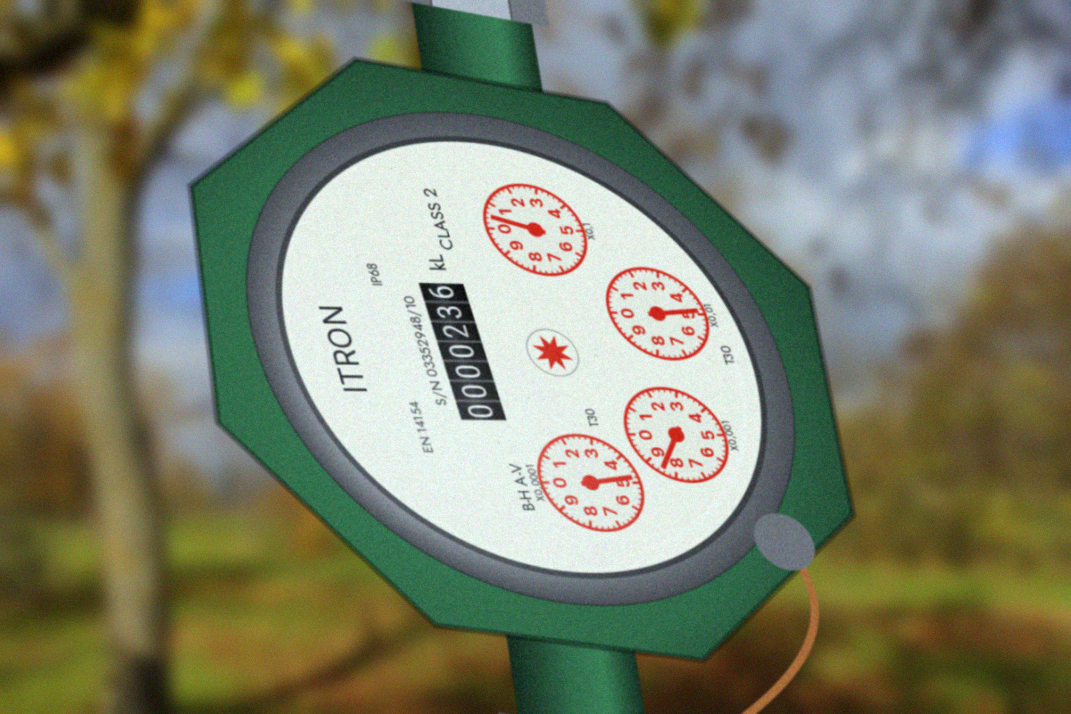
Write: 236.0484 (kL)
